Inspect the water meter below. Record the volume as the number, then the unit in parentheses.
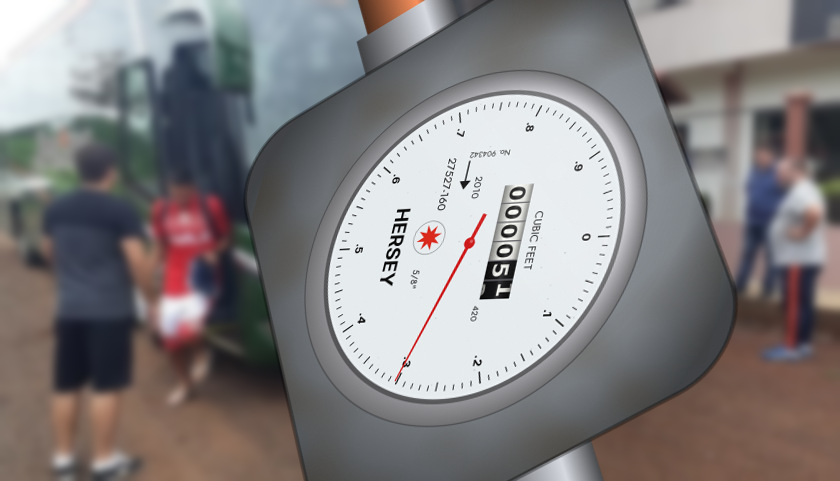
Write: 51.30 (ft³)
